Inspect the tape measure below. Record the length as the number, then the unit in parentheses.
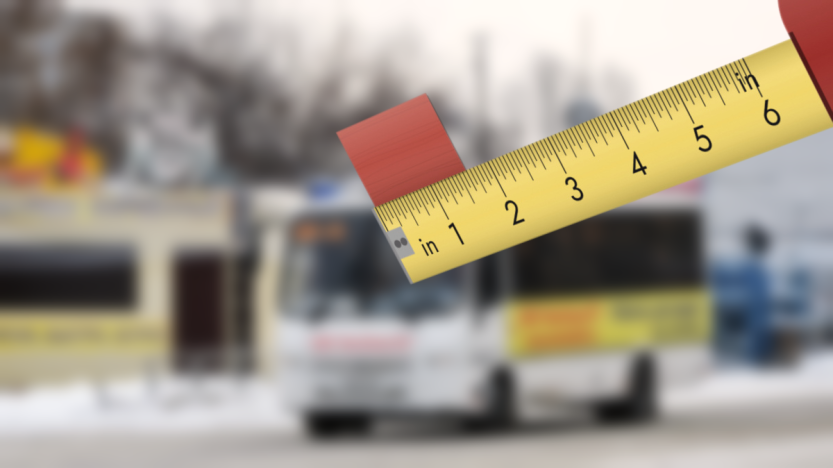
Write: 1.625 (in)
